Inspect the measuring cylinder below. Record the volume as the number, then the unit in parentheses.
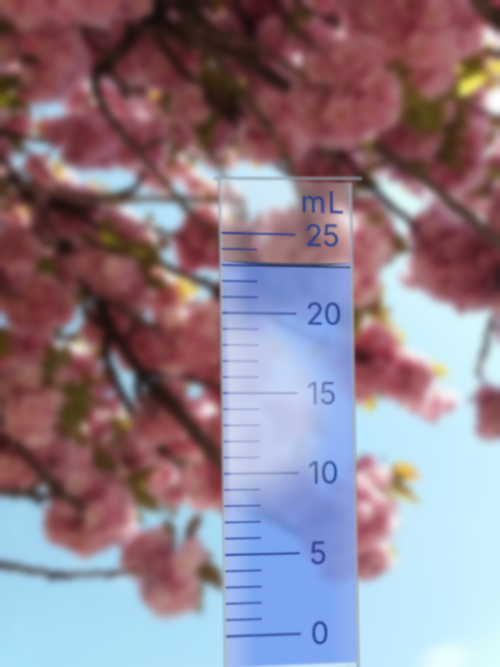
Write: 23 (mL)
